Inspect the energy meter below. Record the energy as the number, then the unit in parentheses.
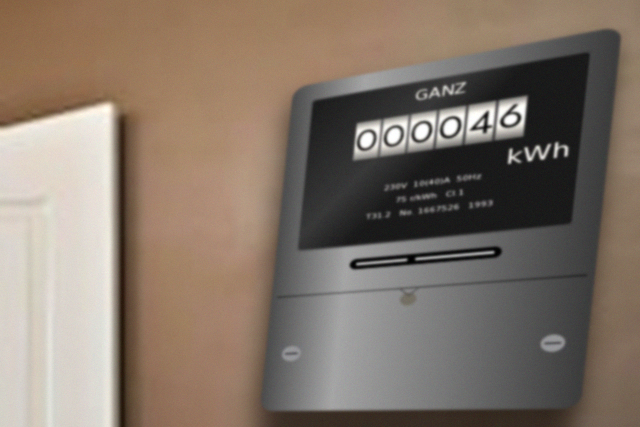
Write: 46 (kWh)
